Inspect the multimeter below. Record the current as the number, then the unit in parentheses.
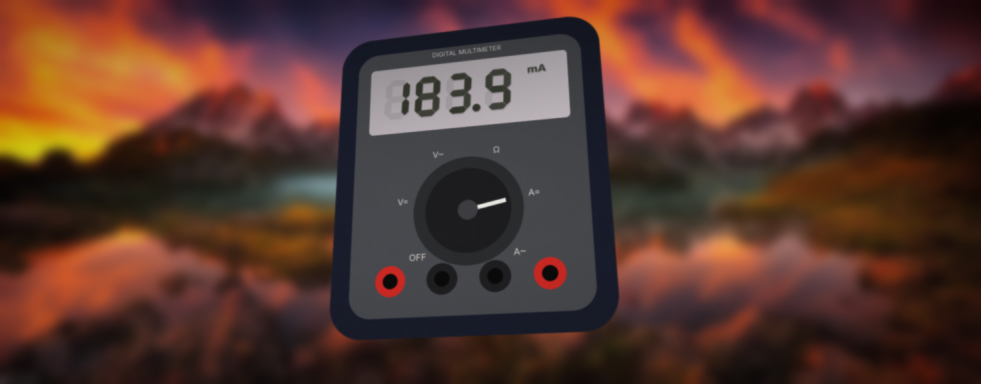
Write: 183.9 (mA)
